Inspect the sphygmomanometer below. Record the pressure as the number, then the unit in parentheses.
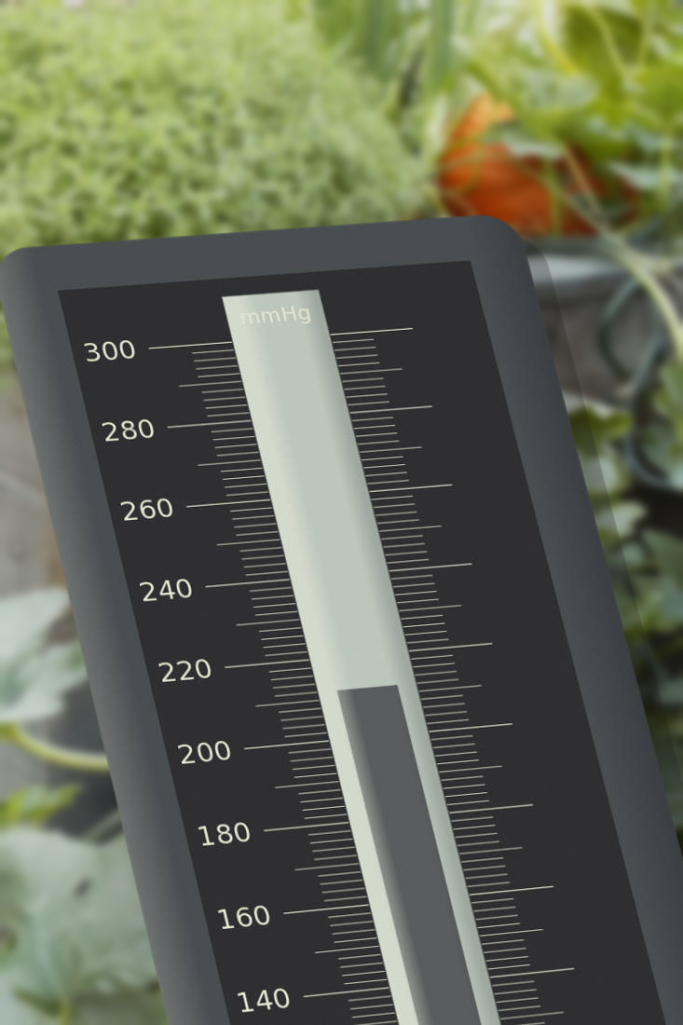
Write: 212 (mmHg)
